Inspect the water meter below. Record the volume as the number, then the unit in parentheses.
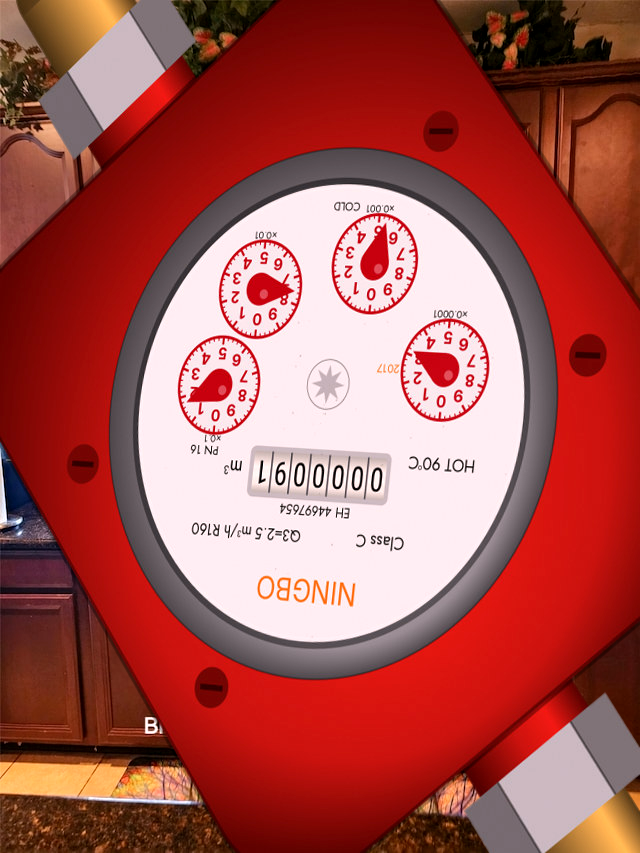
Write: 91.1753 (m³)
